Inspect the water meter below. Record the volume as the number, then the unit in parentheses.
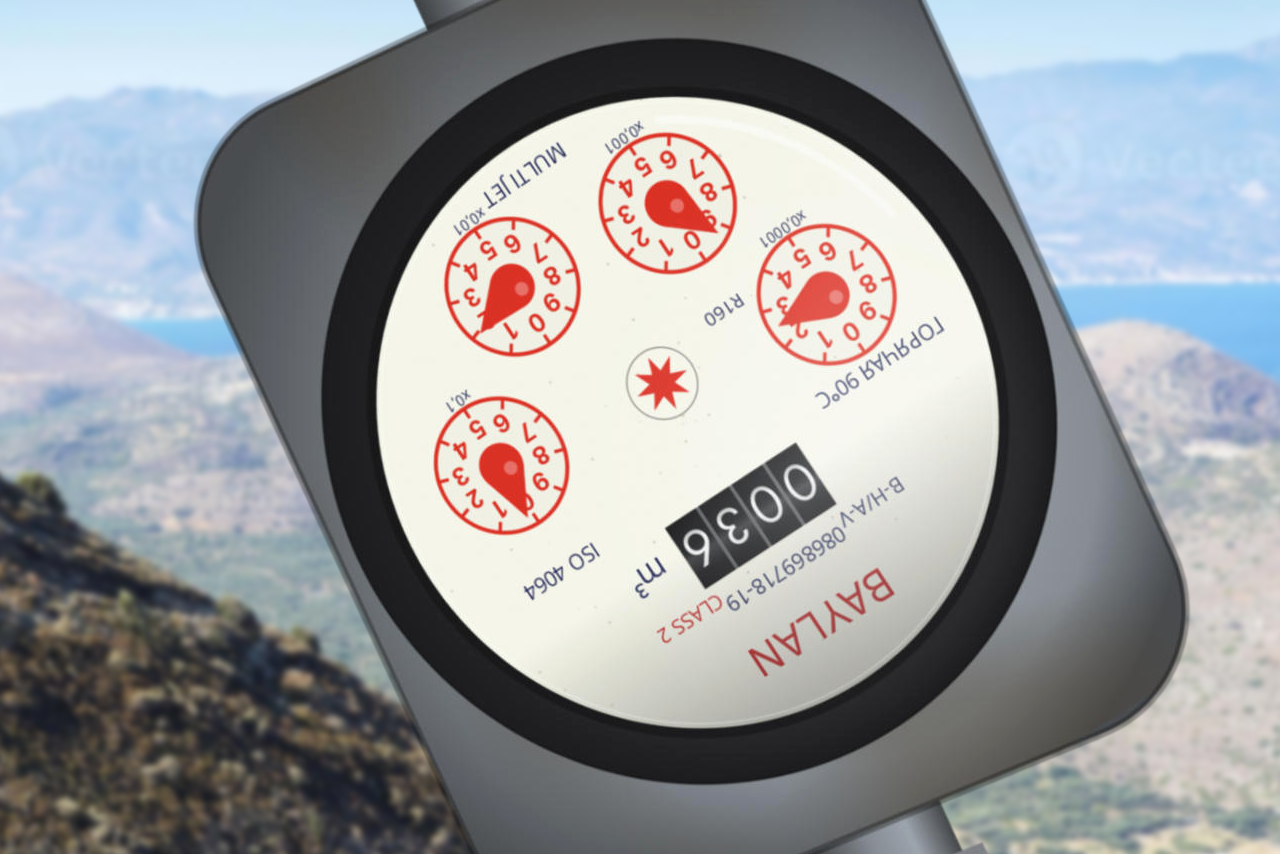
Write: 36.0192 (m³)
